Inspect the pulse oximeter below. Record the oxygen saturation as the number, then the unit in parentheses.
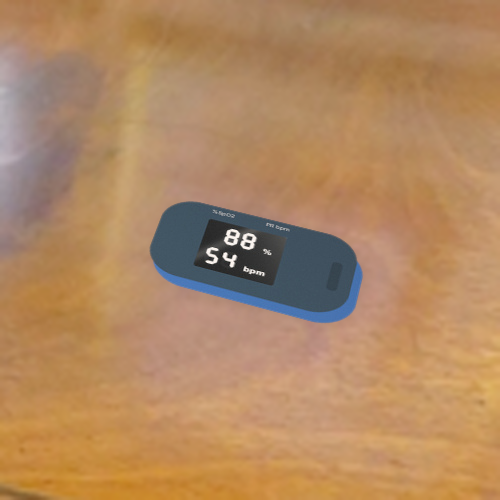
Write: 88 (%)
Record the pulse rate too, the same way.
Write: 54 (bpm)
